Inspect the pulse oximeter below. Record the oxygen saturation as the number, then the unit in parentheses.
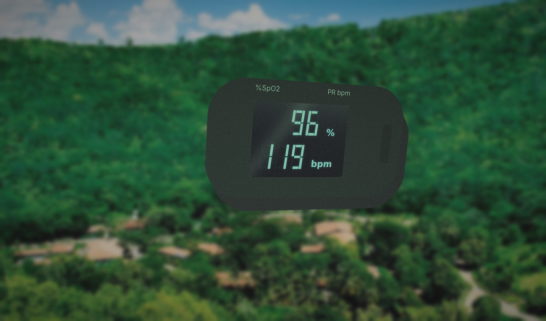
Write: 96 (%)
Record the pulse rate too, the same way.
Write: 119 (bpm)
